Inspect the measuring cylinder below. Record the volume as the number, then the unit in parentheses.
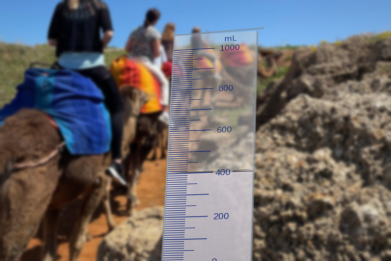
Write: 400 (mL)
